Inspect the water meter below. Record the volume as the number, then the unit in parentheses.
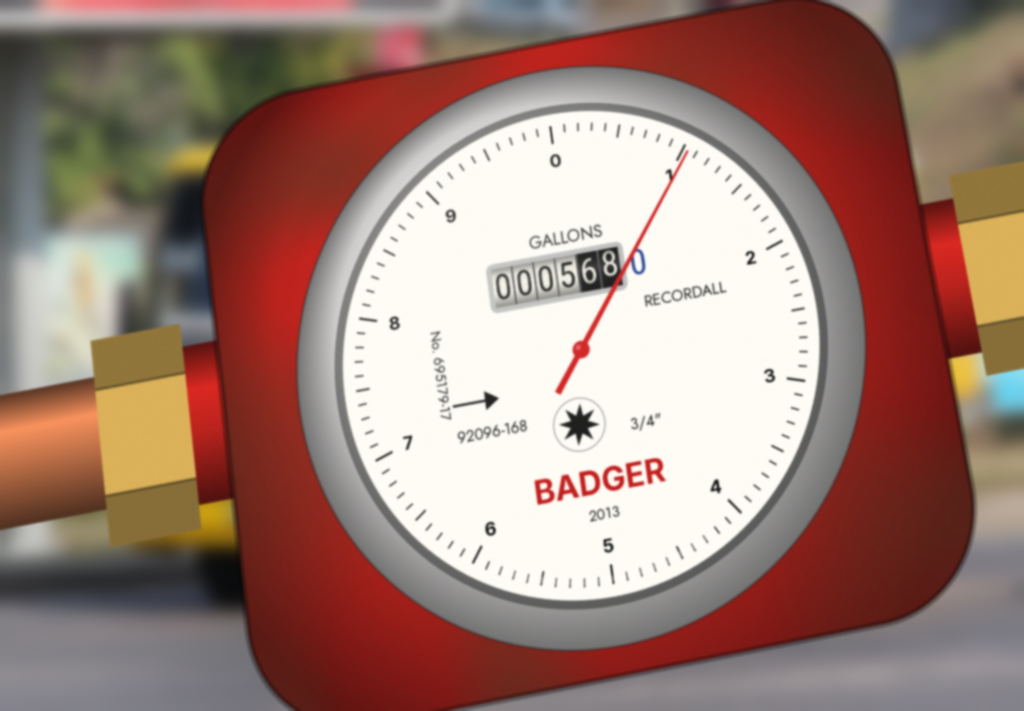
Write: 5681.0 (gal)
